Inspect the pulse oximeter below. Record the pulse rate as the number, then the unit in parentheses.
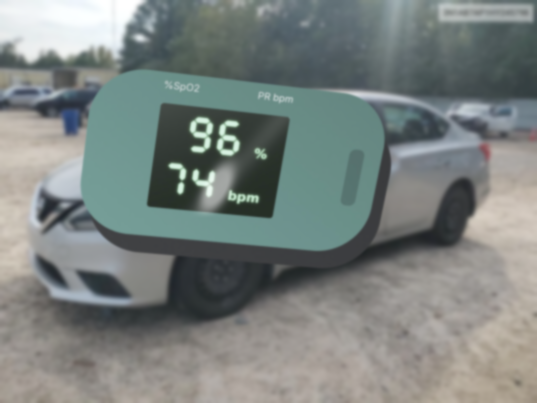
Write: 74 (bpm)
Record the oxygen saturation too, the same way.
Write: 96 (%)
